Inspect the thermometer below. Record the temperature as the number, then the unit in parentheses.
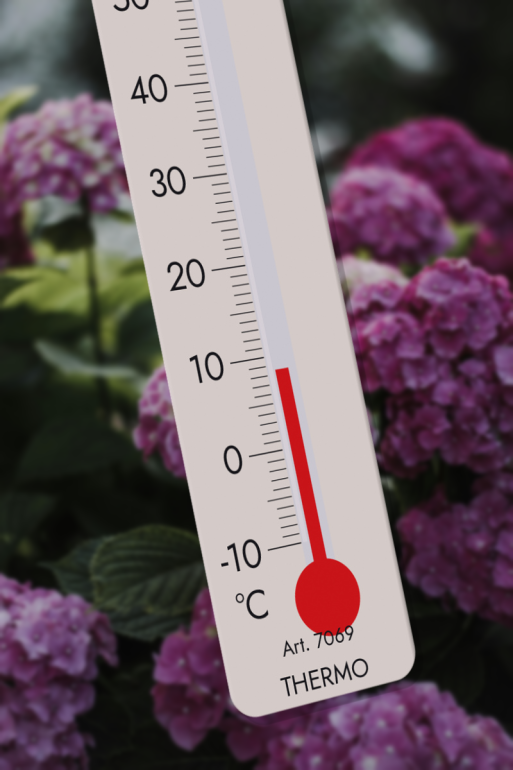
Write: 8.5 (°C)
